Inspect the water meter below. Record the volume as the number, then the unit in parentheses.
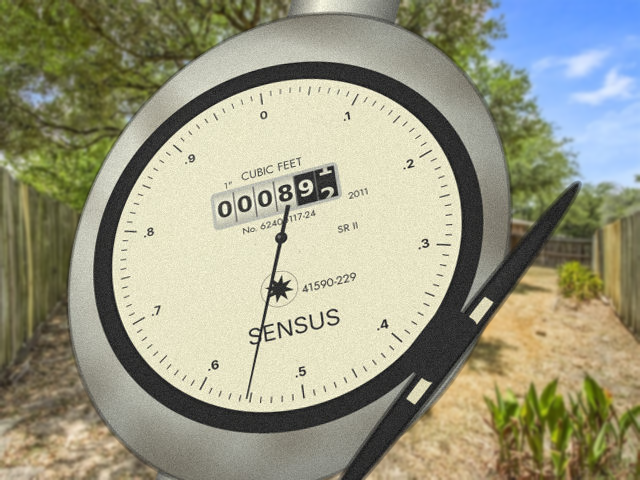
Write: 891.55 (ft³)
